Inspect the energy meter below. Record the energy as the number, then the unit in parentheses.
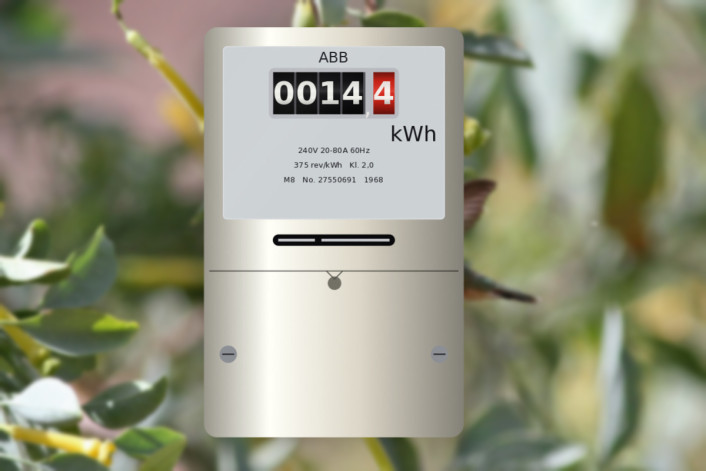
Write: 14.4 (kWh)
